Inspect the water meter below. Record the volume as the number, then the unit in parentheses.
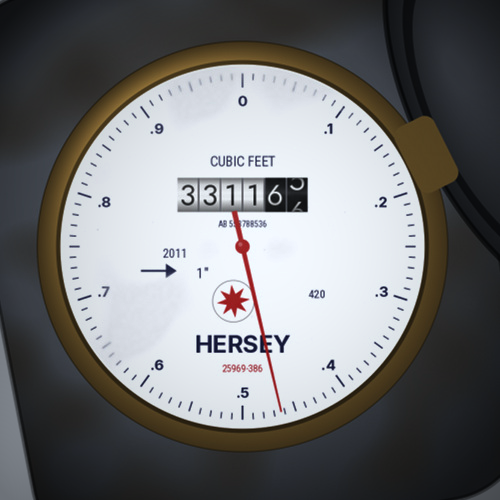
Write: 331165.46 (ft³)
